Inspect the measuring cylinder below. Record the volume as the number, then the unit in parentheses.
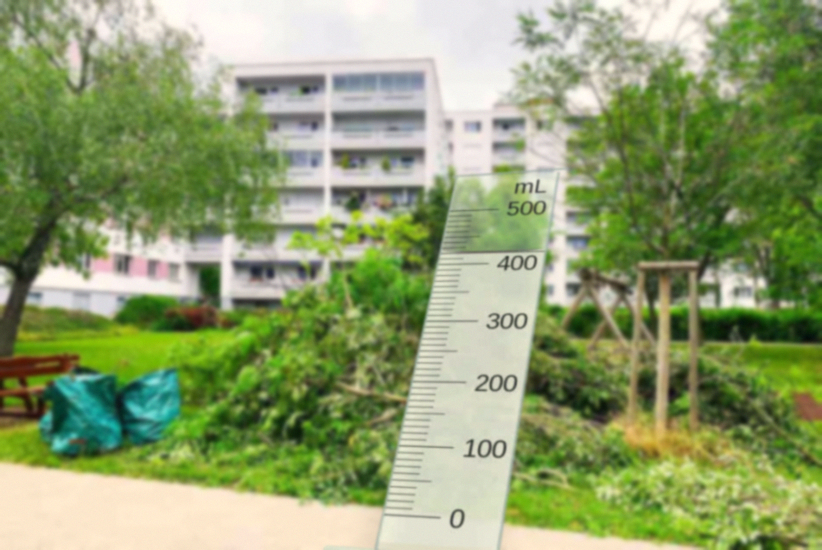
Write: 420 (mL)
